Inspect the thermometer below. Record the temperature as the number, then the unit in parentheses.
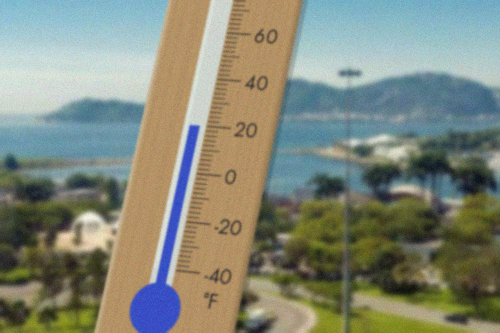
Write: 20 (°F)
